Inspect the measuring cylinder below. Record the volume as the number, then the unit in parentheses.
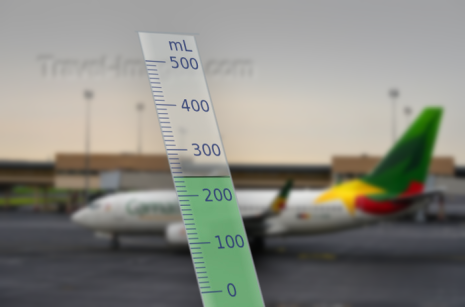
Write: 240 (mL)
